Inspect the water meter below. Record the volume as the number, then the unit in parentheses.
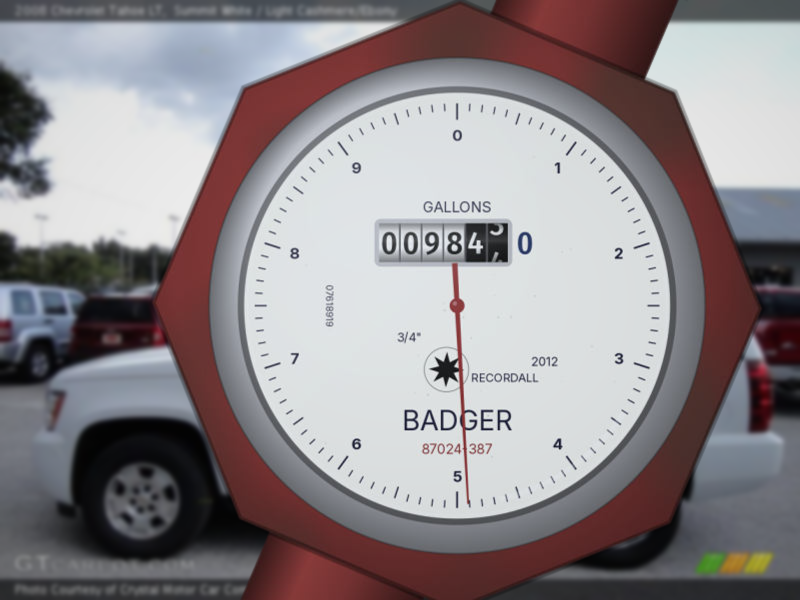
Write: 98434.9 (gal)
